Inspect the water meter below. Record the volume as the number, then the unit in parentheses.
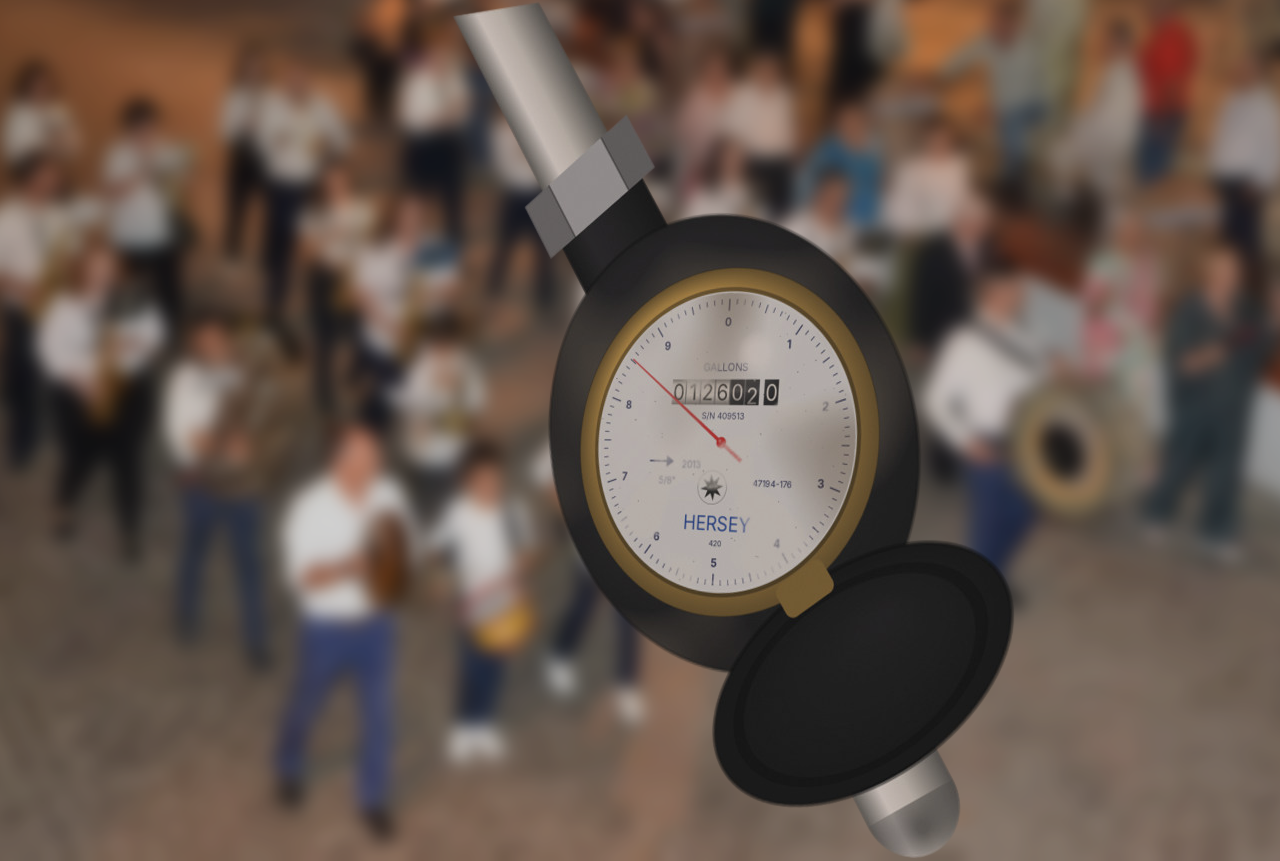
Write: 126018.5 (gal)
